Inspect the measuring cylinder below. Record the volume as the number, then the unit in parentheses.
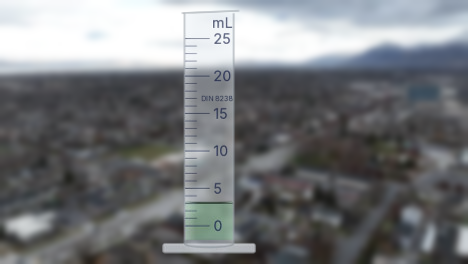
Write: 3 (mL)
